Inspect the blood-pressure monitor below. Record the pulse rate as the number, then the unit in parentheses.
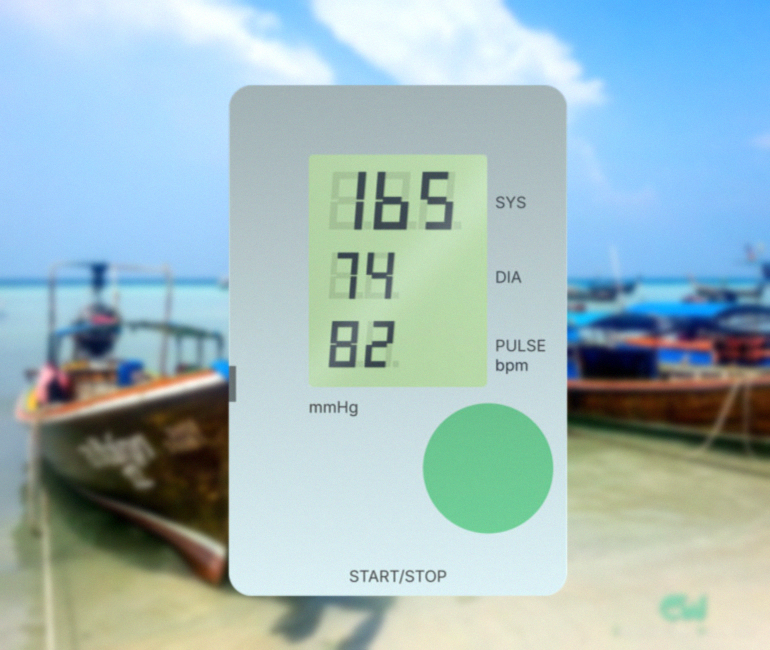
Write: 82 (bpm)
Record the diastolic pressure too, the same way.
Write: 74 (mmHg)
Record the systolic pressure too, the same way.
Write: 165 (mmHg)
